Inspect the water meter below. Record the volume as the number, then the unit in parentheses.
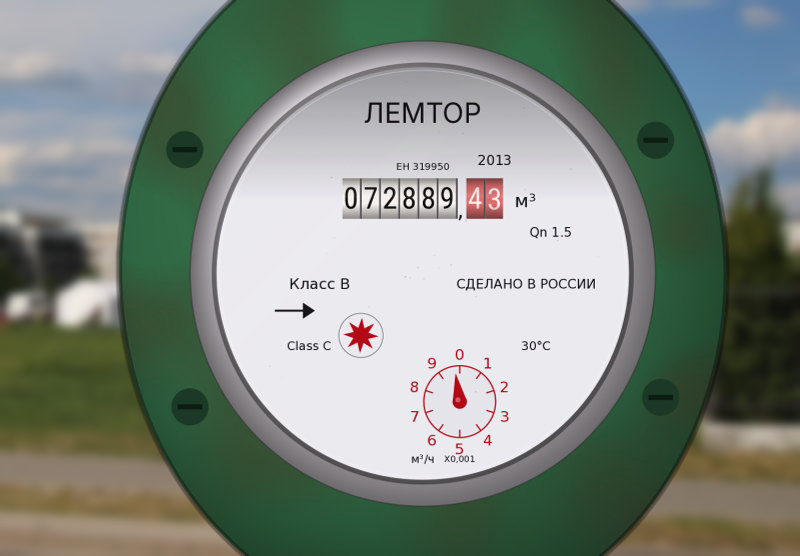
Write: 72889.429 (m³)
